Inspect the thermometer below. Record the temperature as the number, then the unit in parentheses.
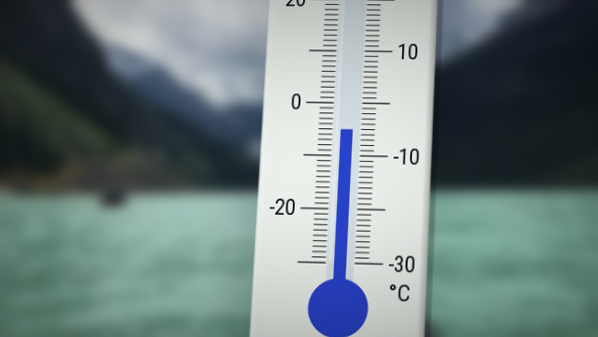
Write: -5 (°C)
